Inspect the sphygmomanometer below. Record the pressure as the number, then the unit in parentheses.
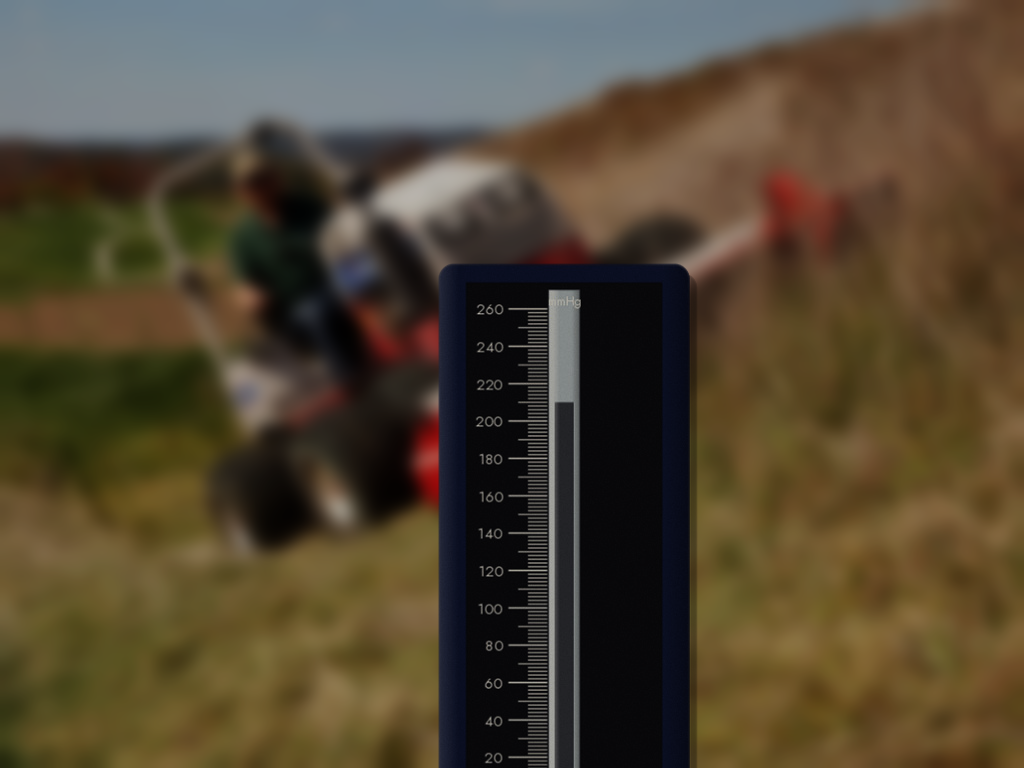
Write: 210 (mmHg)
